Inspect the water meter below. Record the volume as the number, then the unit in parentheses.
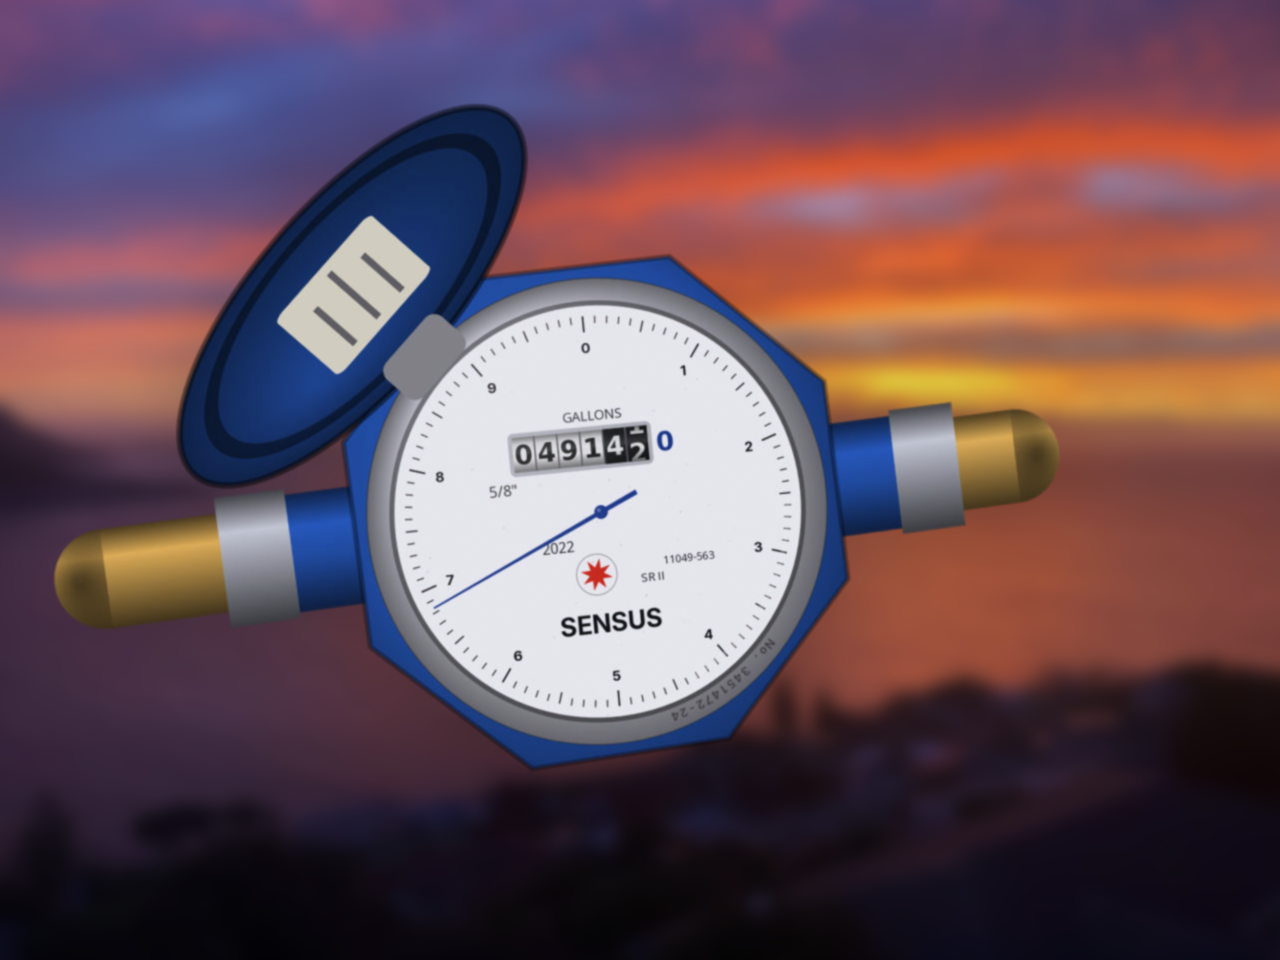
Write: 491416.8 (gal)
